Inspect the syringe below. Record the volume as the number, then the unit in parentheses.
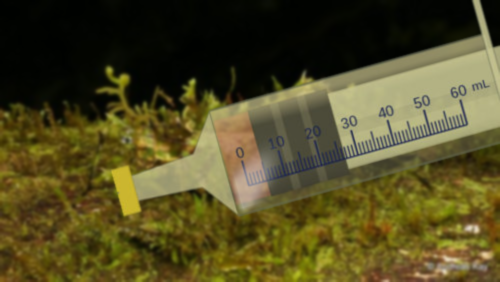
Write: 5 (mL)
